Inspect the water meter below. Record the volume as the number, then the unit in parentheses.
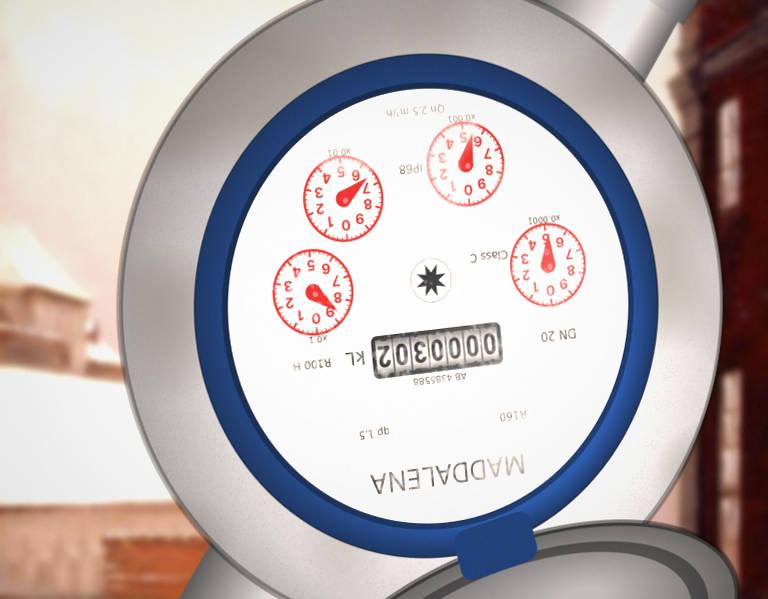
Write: 302.8655 (kL)
